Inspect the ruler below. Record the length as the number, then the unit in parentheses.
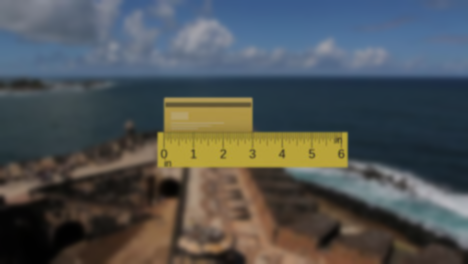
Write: 3 (in)
